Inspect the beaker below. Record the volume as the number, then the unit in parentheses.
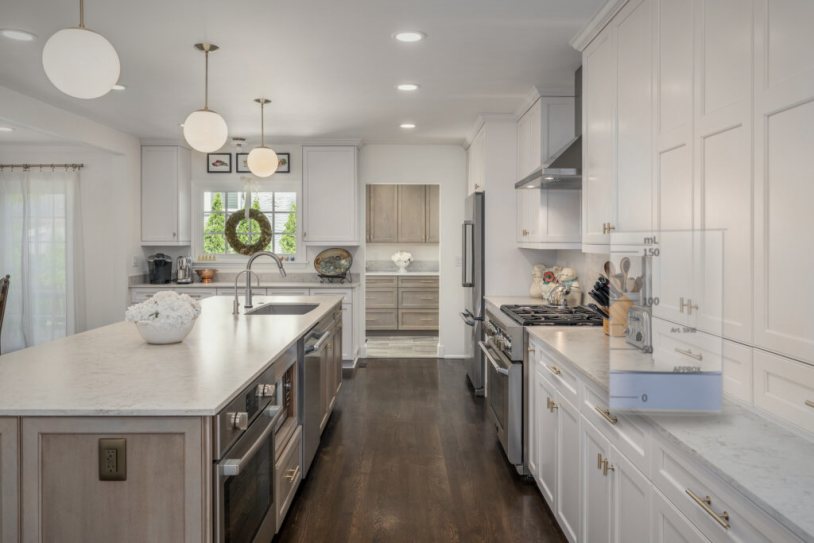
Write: 25 (mL)
